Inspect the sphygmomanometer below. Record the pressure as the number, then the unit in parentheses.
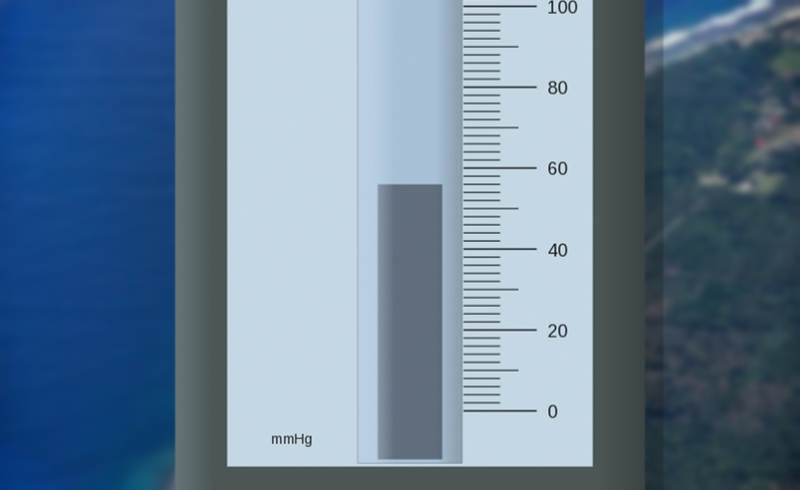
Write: 56 (mmHg)
